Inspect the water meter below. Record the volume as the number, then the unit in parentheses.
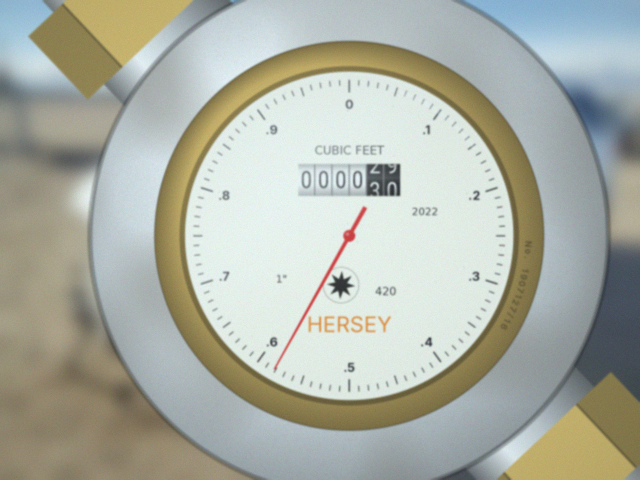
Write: 29.58 (ft³)
